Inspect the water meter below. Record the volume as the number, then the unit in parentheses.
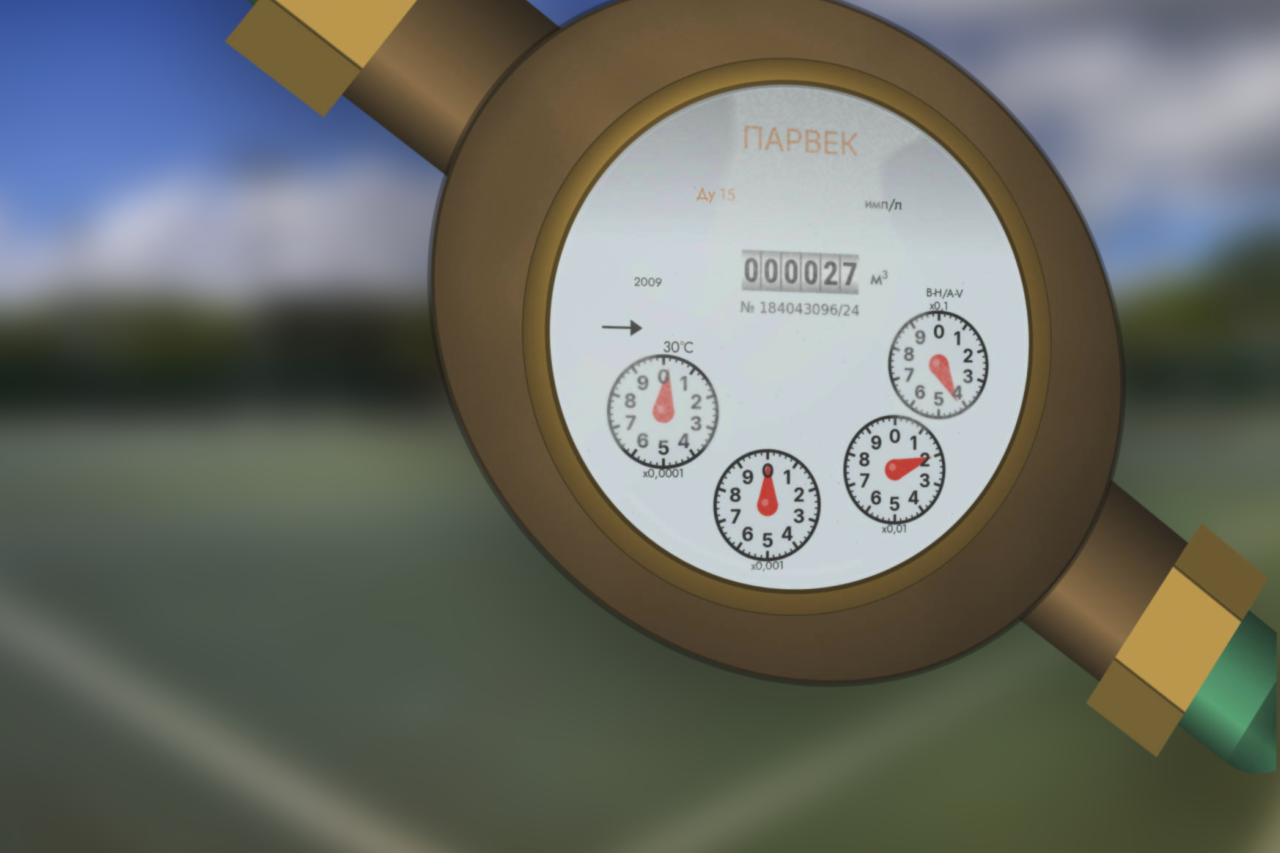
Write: 27.4200 (m³)
